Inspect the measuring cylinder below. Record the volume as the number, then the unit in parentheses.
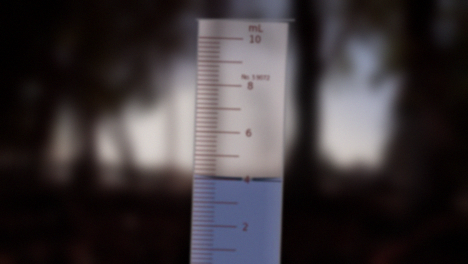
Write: 4 (mL)
